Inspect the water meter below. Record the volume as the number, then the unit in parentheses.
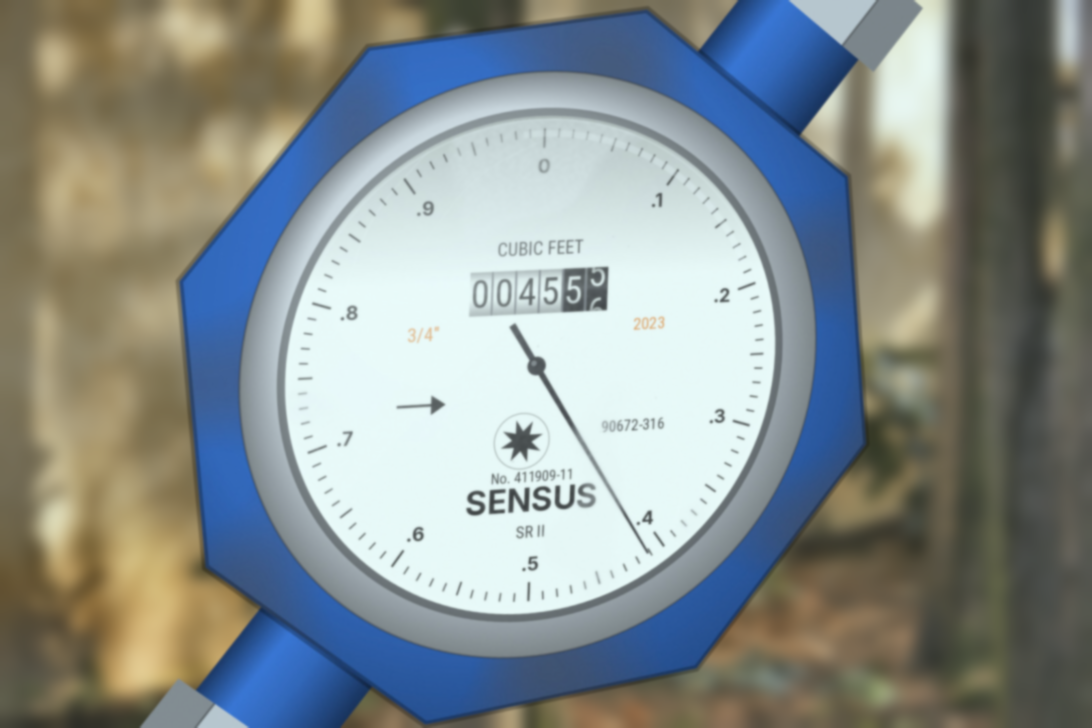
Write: 4555.41 (ft³)
